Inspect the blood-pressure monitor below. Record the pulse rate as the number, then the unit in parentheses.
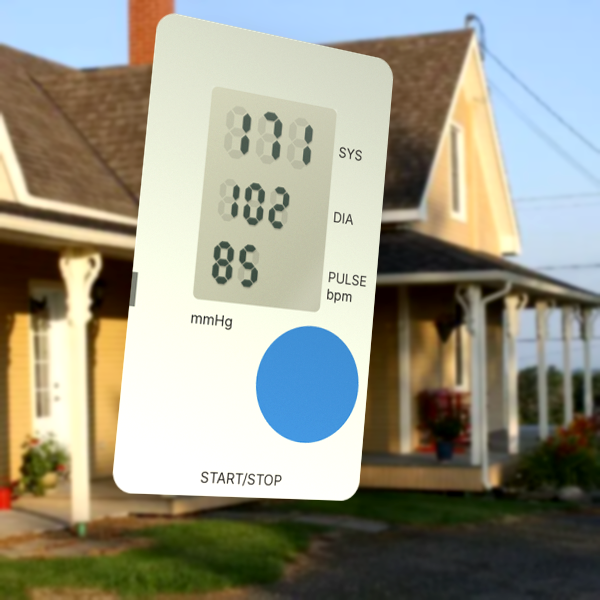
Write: 85 (bpm)
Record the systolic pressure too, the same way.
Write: 171 (mmHg)
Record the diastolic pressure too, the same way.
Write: 102 (mmHg)
